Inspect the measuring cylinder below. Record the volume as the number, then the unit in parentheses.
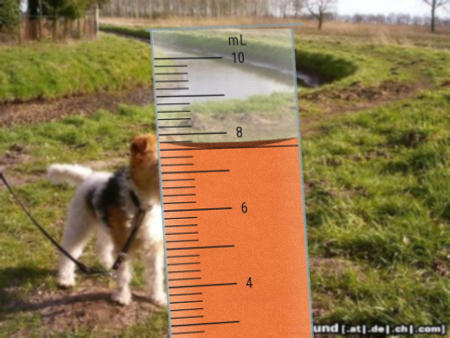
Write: 7.6 (mL)
